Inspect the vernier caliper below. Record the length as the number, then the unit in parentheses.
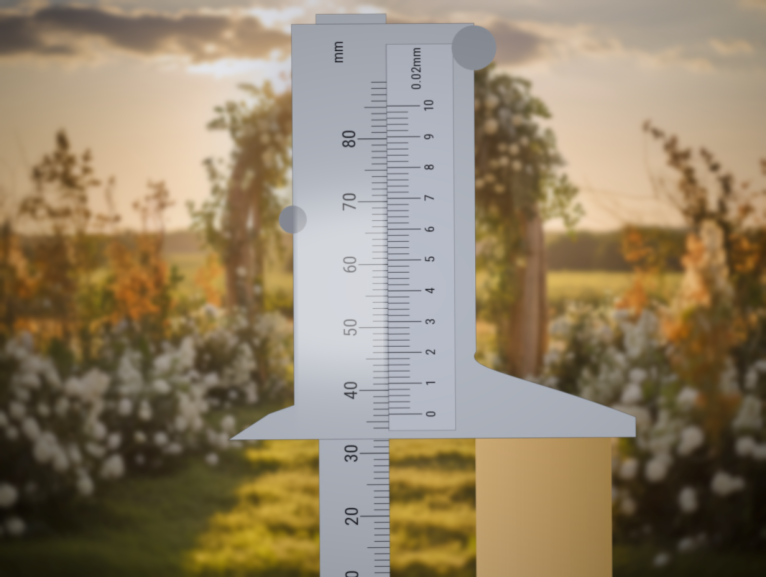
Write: 36.2 (mm)
